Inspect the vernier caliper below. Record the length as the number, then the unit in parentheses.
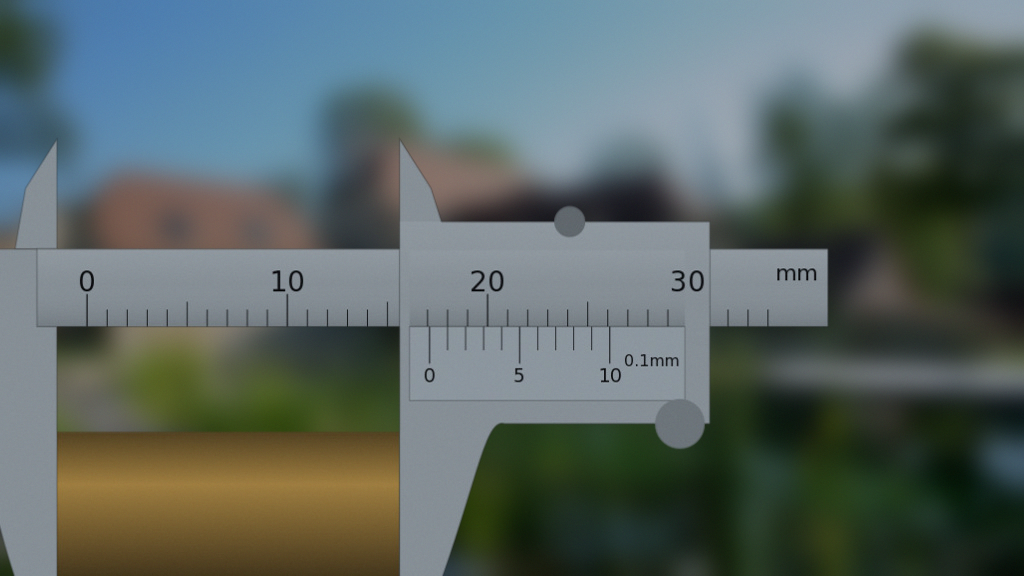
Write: 17.1 (mm)
